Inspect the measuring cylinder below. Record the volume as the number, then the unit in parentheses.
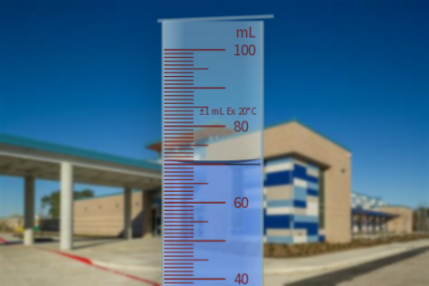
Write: 70 (mL)
